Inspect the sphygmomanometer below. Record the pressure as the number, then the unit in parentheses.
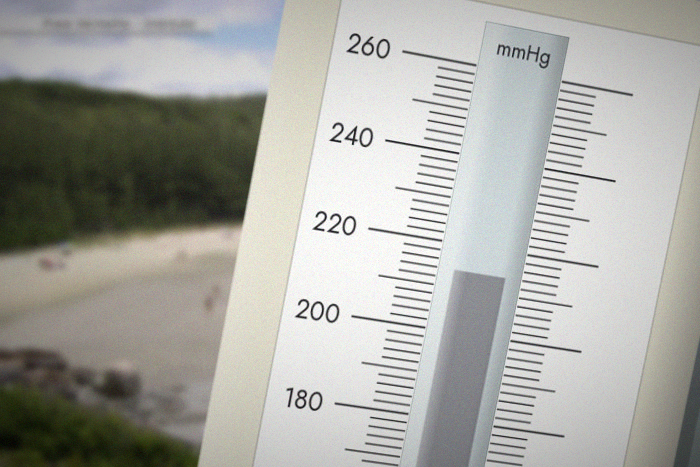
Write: 214 (mmHg)
